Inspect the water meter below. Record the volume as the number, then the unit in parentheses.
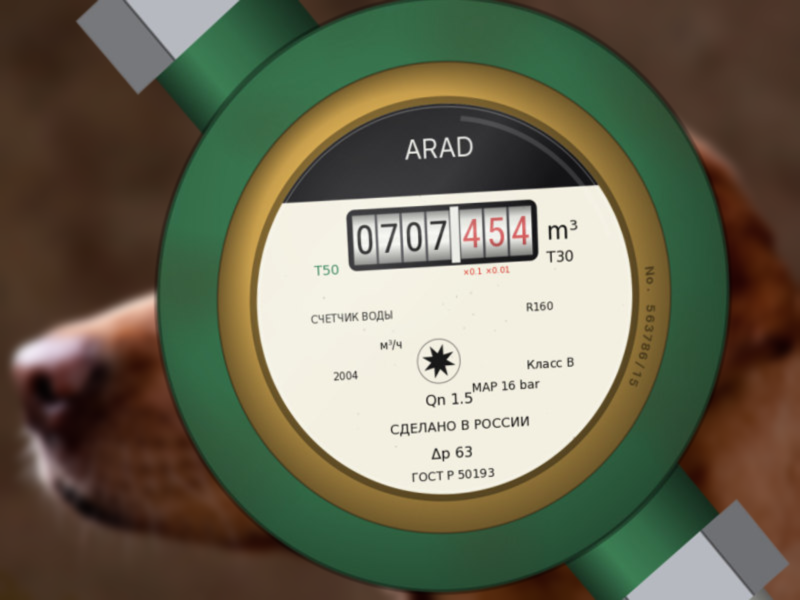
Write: 707.454 (m³)
